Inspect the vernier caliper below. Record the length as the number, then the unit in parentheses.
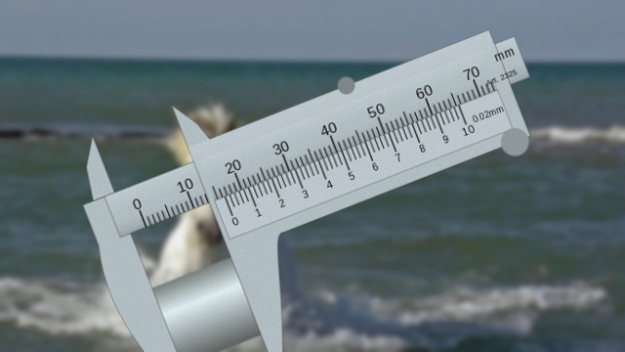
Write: 16.5 (mm)
